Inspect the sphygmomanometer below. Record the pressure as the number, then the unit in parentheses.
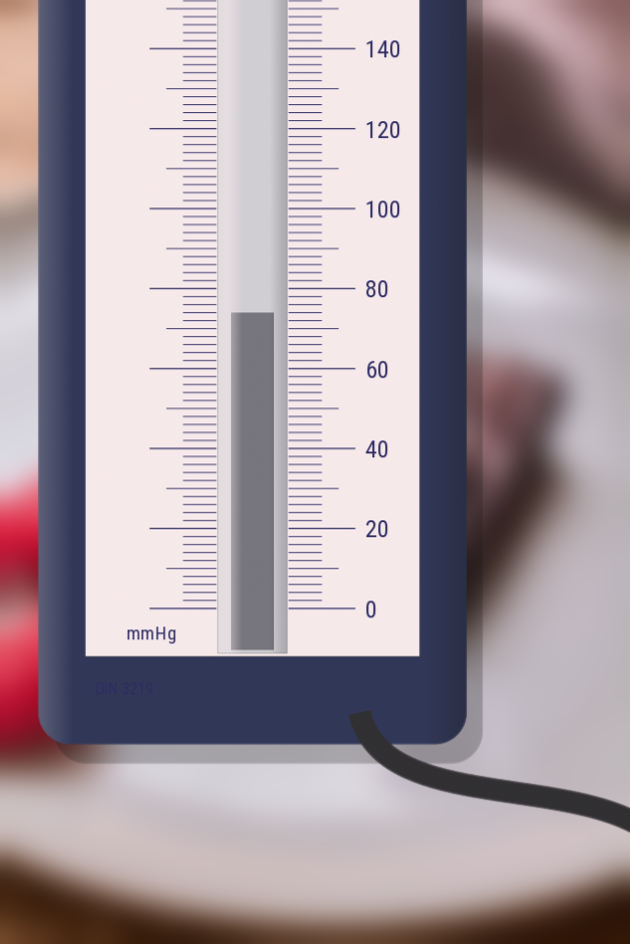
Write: 74 (mmHg)
